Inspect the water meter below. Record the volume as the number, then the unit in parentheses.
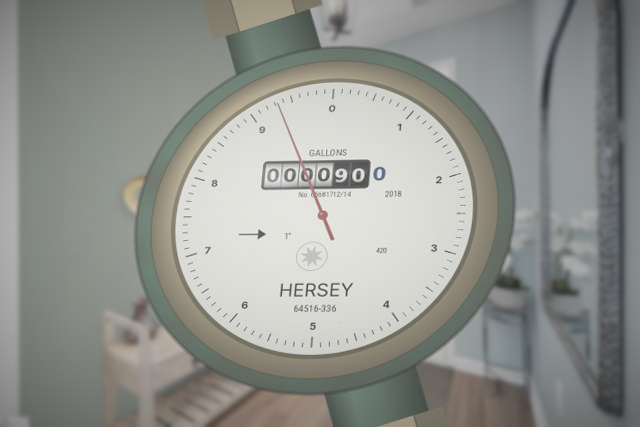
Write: 899.3 (gal)
